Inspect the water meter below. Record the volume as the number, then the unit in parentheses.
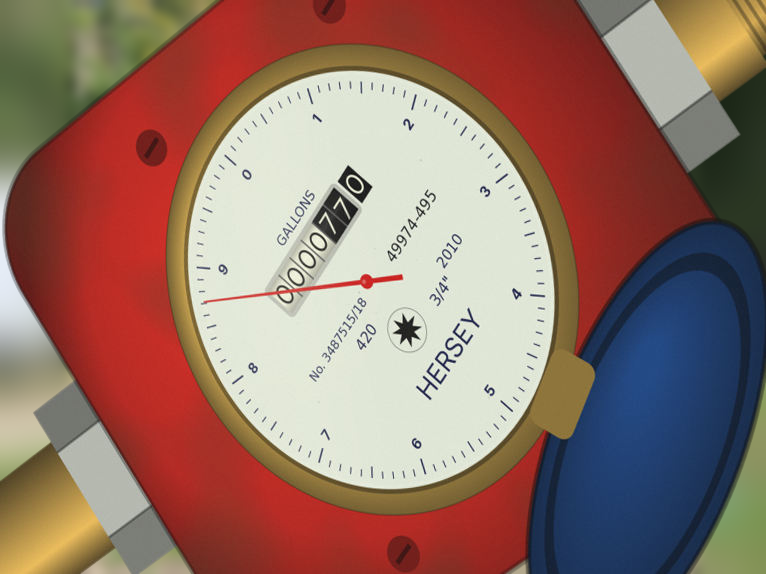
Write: 768.7 (gal)
